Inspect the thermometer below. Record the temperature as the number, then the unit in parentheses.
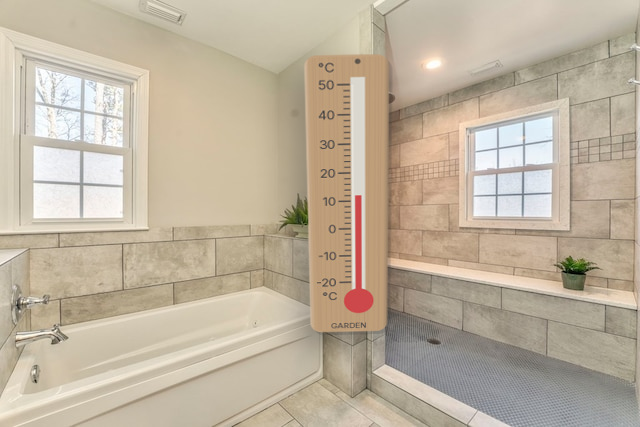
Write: 12 (°C)
